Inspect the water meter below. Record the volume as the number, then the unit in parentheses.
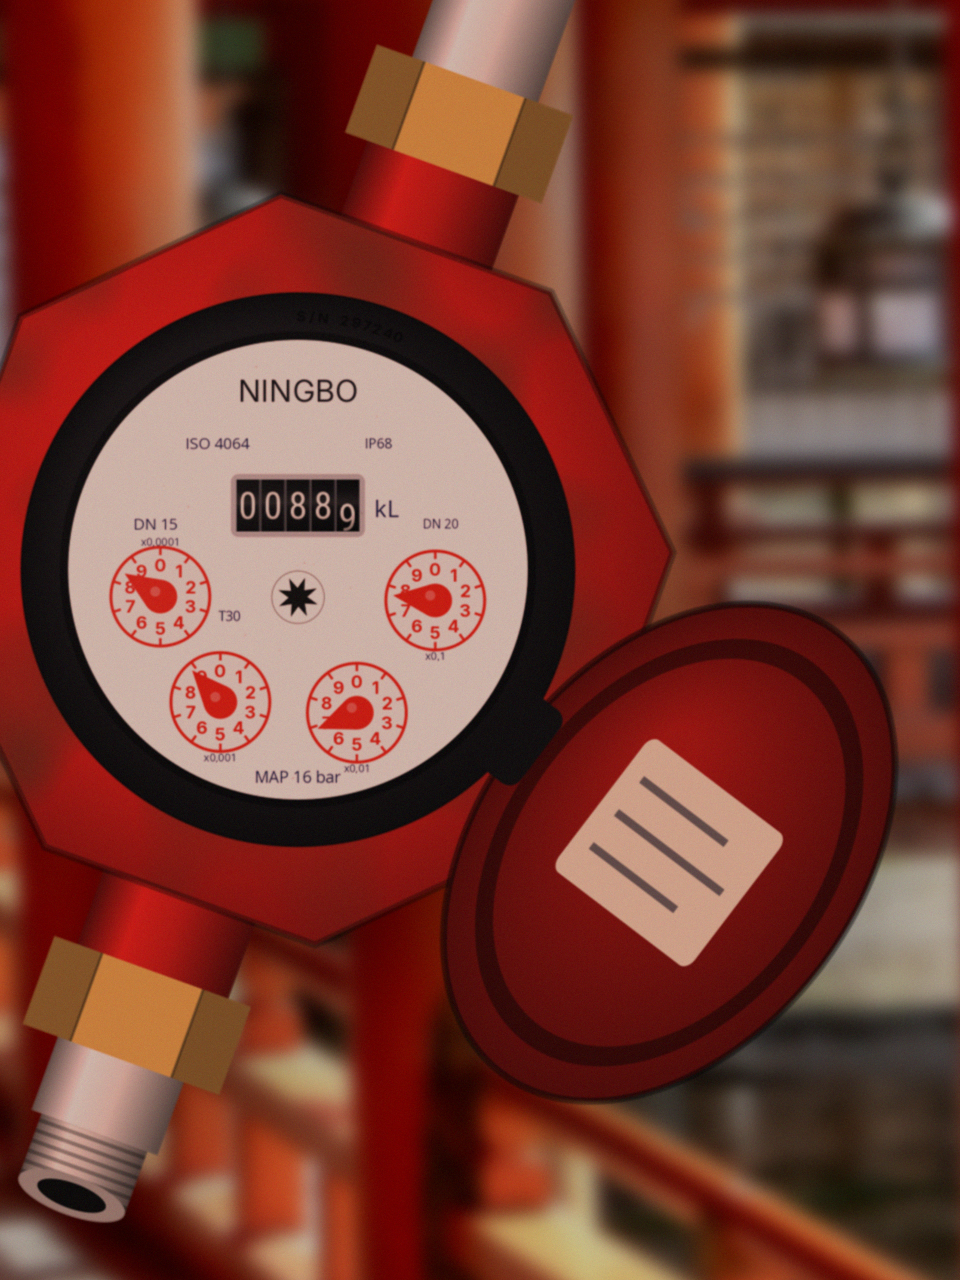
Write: 888.7688 (kL)
